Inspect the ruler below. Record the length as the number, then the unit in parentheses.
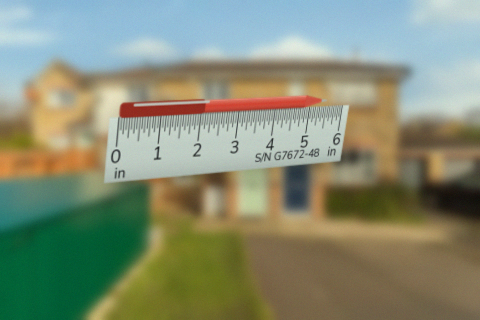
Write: 5.5 (in)
